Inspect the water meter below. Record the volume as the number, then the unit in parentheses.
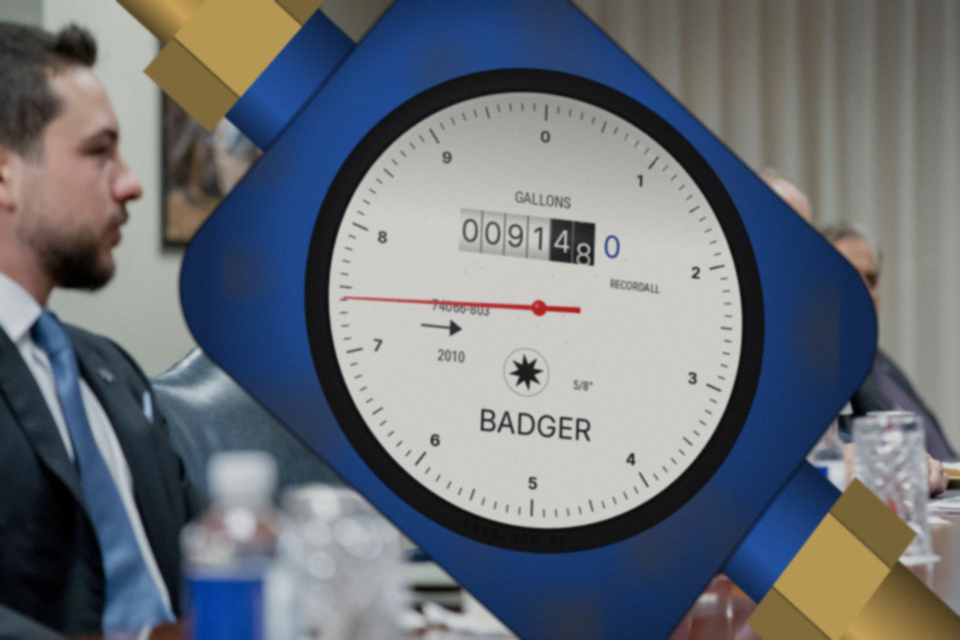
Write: 91477.4 (gal)
